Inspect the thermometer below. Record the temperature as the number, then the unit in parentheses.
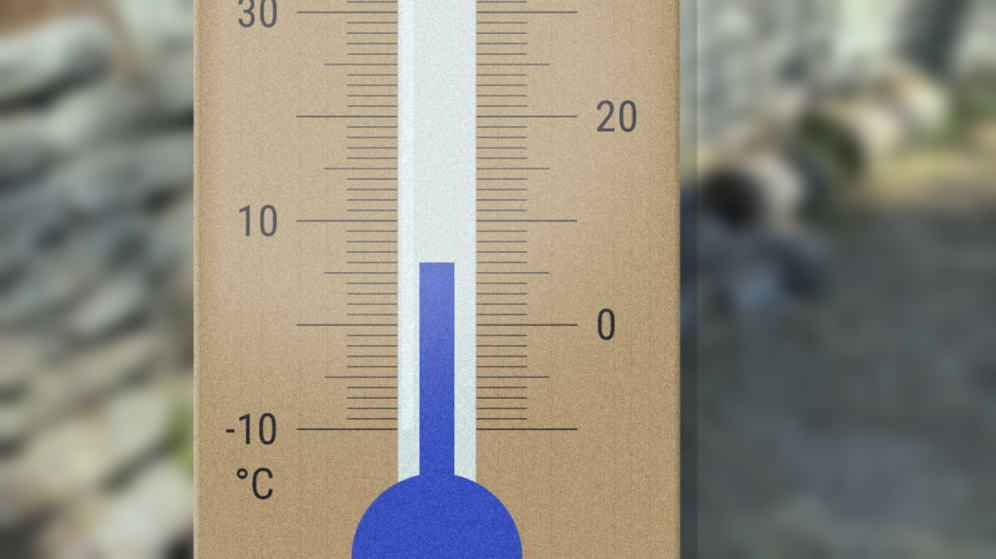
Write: 6 (°C)
